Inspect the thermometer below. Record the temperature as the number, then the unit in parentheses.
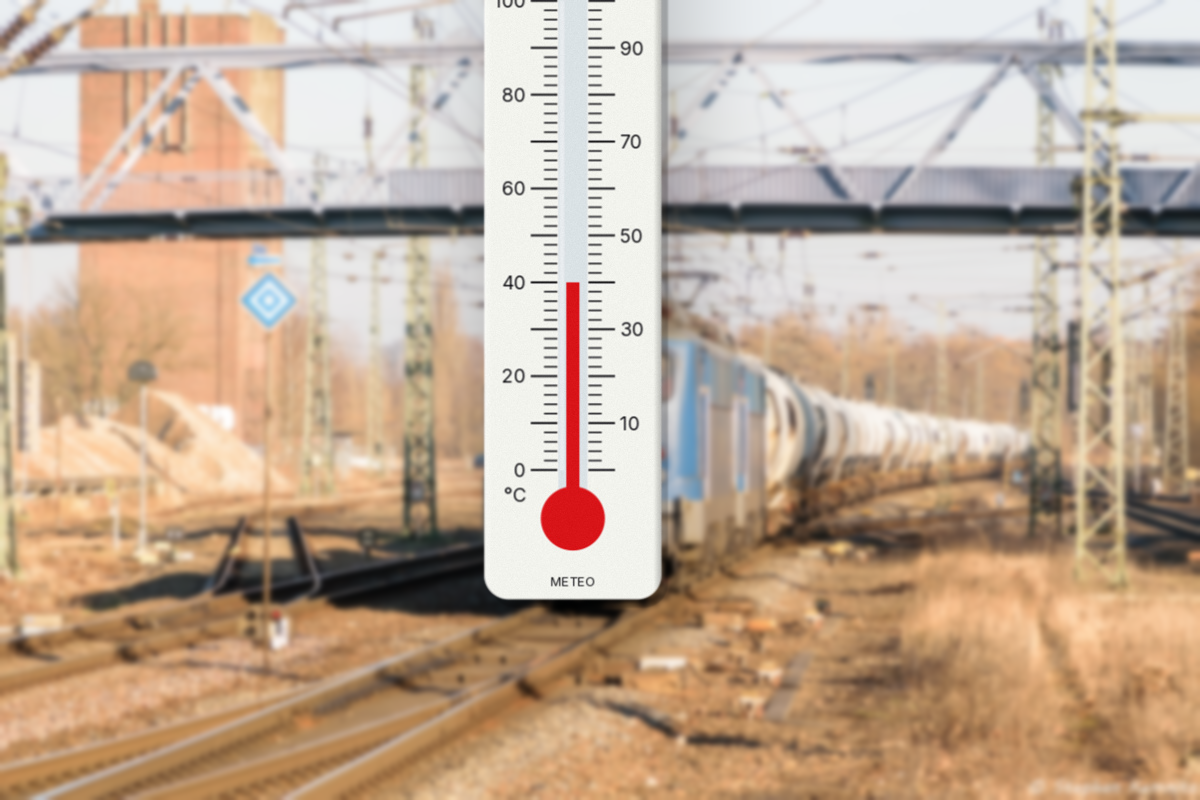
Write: 40 (°C)
